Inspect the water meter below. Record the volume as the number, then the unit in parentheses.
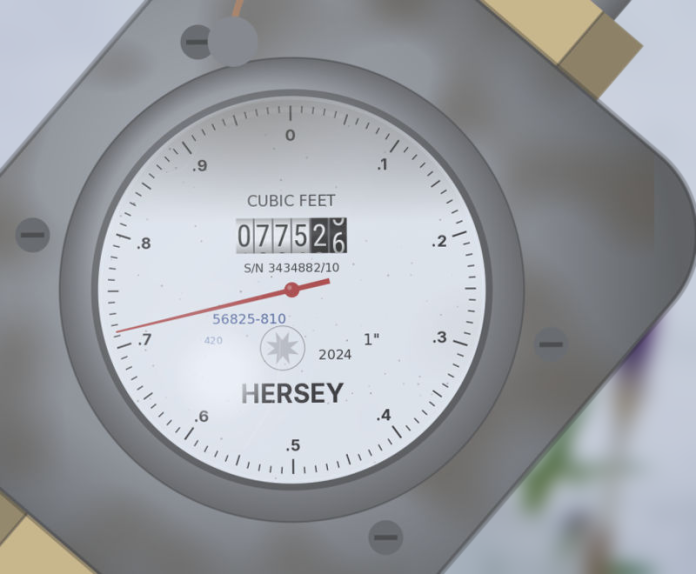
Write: 77525.71 (ft³)
